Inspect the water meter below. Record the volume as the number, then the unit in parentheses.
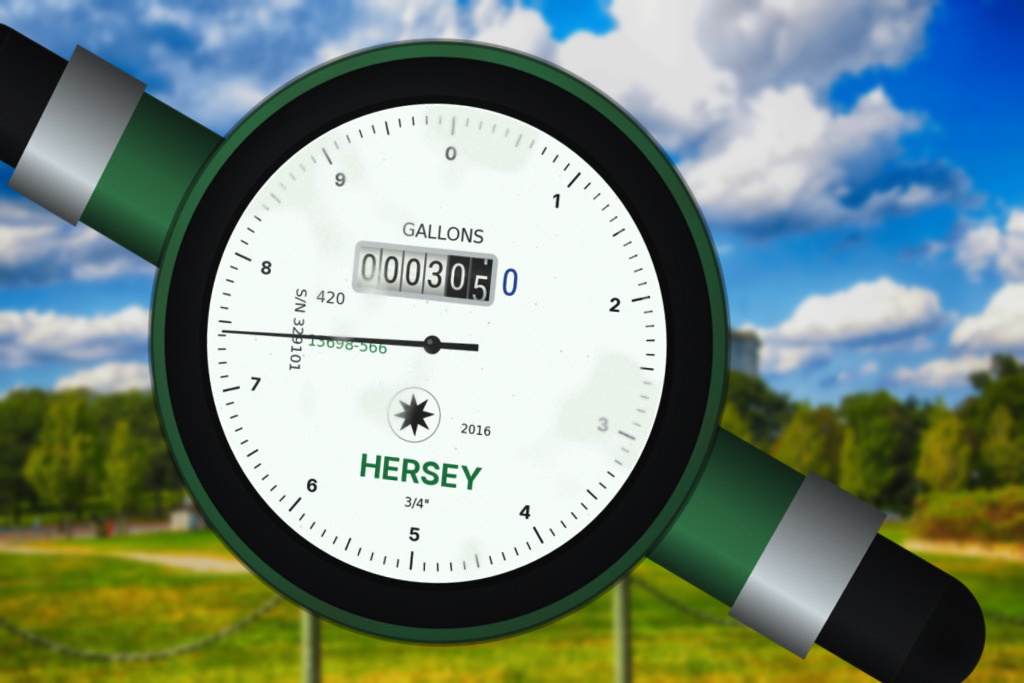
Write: 3047.4 (gal)
